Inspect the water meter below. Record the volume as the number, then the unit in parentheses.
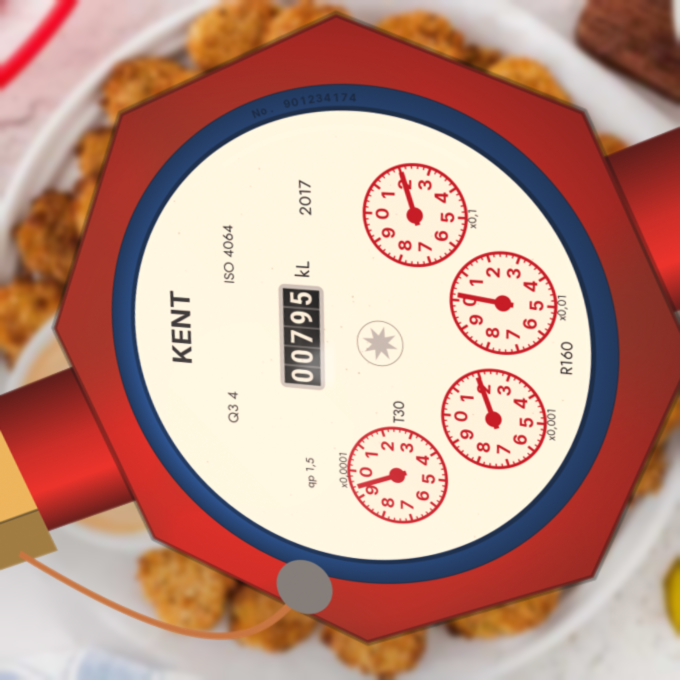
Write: 795.2019 (kL)
